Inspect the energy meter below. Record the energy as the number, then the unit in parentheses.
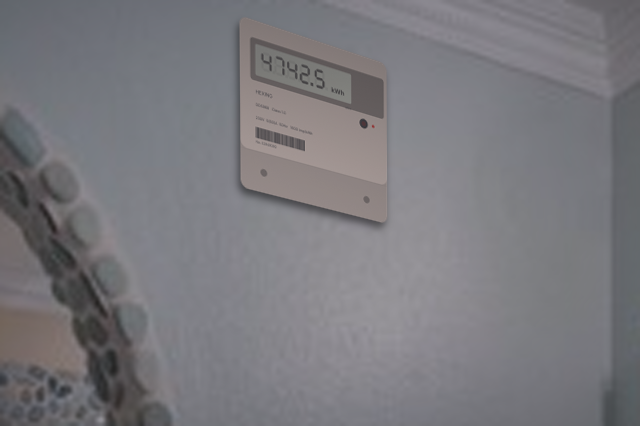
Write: 4742.5 (kWh)
